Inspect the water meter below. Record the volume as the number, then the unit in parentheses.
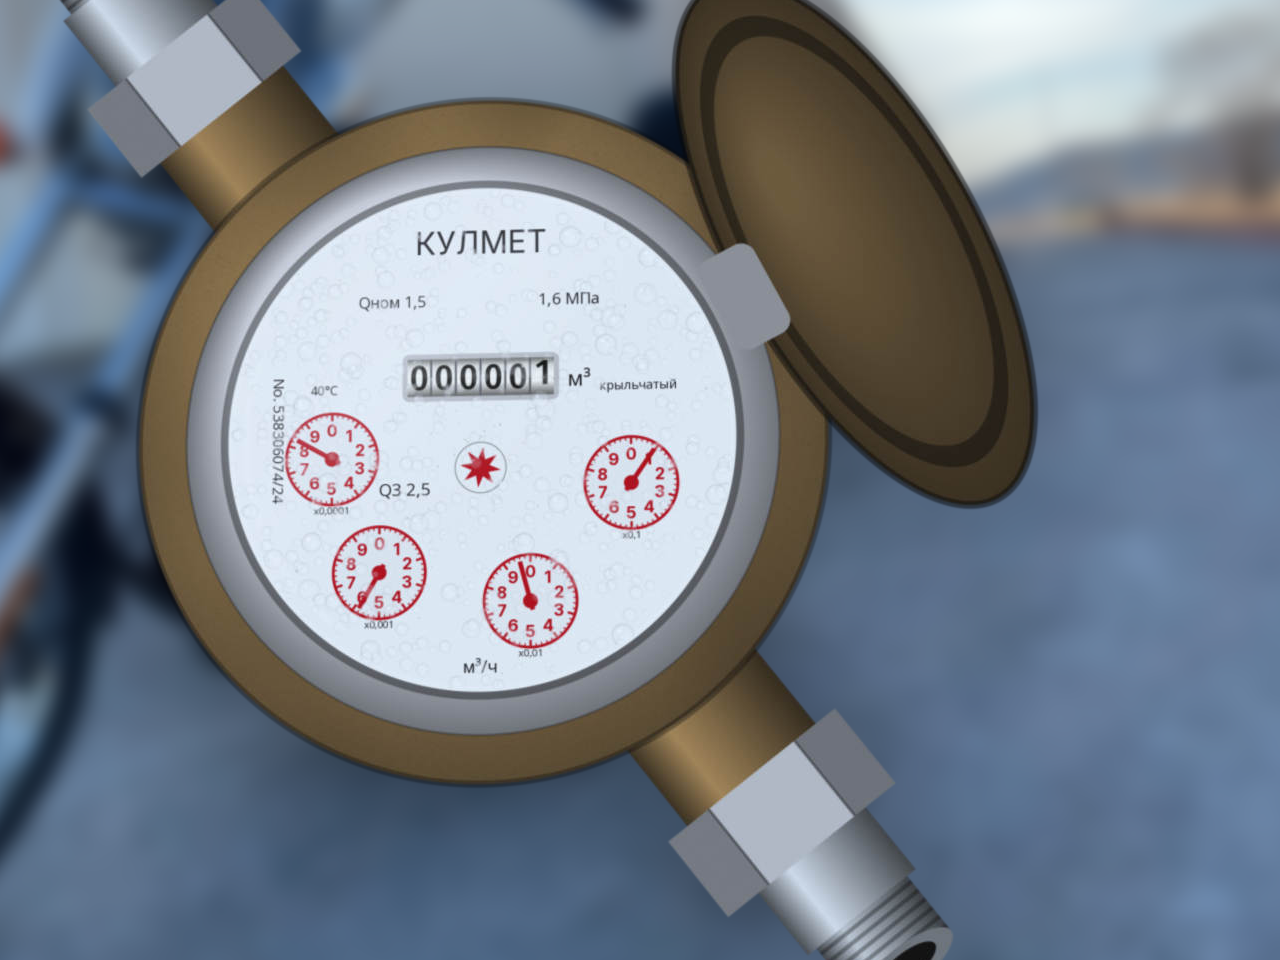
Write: 1.0958 (m³)
